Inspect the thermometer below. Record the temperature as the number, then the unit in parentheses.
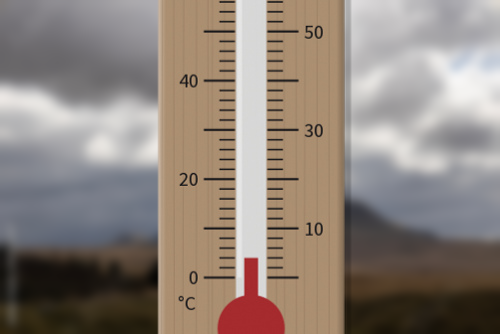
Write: 4 (°C)
